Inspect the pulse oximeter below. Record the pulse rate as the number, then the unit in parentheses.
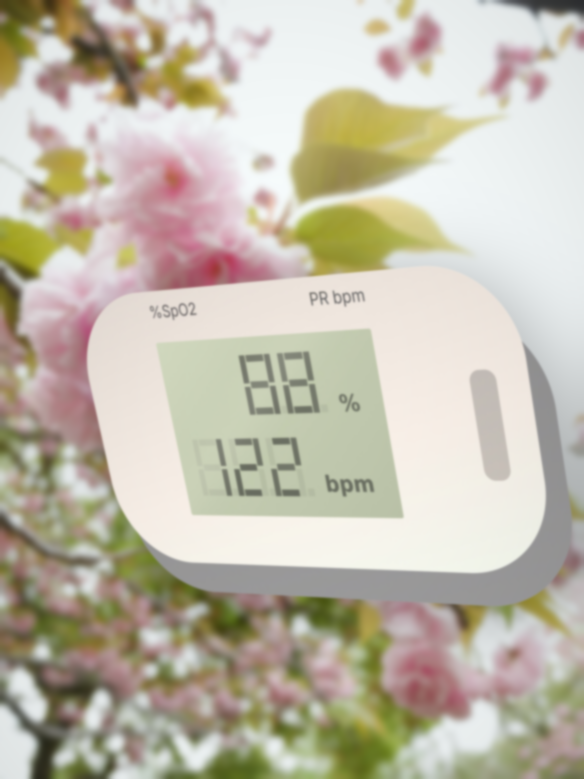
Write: 122 (bpm)
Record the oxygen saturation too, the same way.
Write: 88 (%)
